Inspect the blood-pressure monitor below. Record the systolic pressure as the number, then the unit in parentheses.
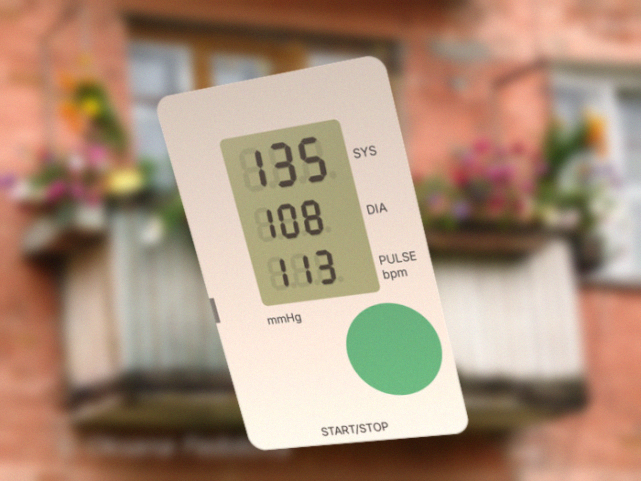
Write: 135 (mmHg)
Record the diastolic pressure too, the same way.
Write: 108 (mmHg)
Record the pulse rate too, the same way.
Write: 113 (bpm)
